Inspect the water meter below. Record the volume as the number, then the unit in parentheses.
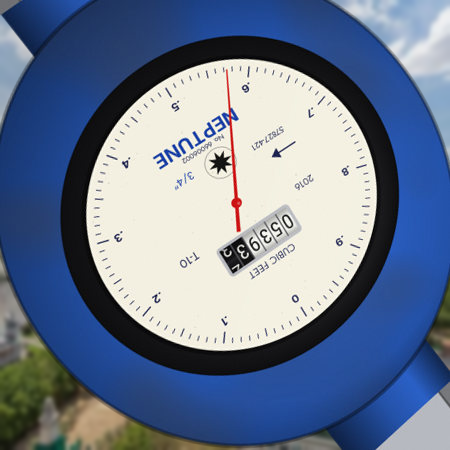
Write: 53932.57 (ft³)
